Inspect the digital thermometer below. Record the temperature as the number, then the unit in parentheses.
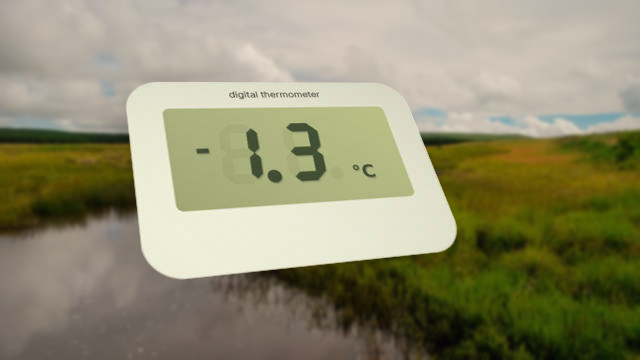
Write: -1.3 (°C)
